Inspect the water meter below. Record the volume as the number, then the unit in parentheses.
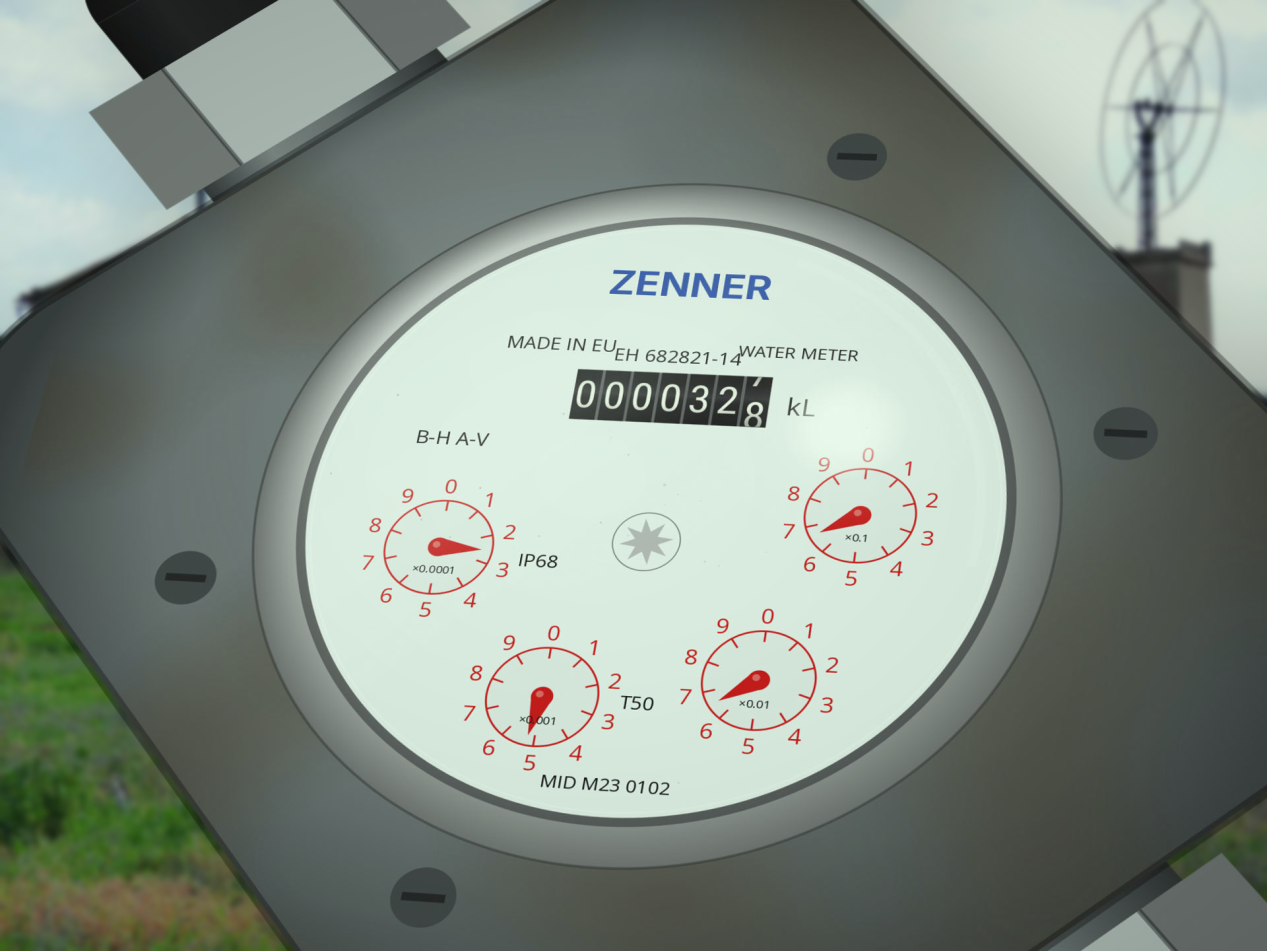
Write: 327.6652 (kL)
